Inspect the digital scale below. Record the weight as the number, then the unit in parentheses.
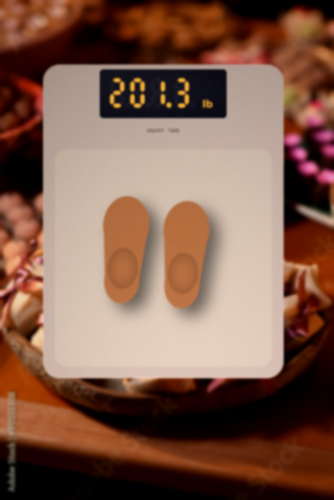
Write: 201.3 (lb)
